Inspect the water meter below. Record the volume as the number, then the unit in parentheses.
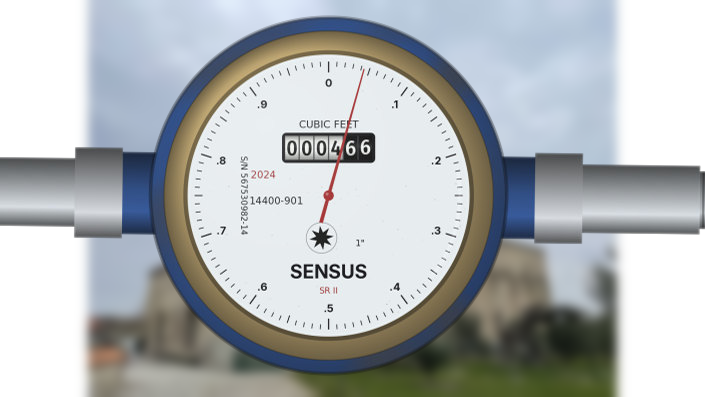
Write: 466.04 (ft³)
